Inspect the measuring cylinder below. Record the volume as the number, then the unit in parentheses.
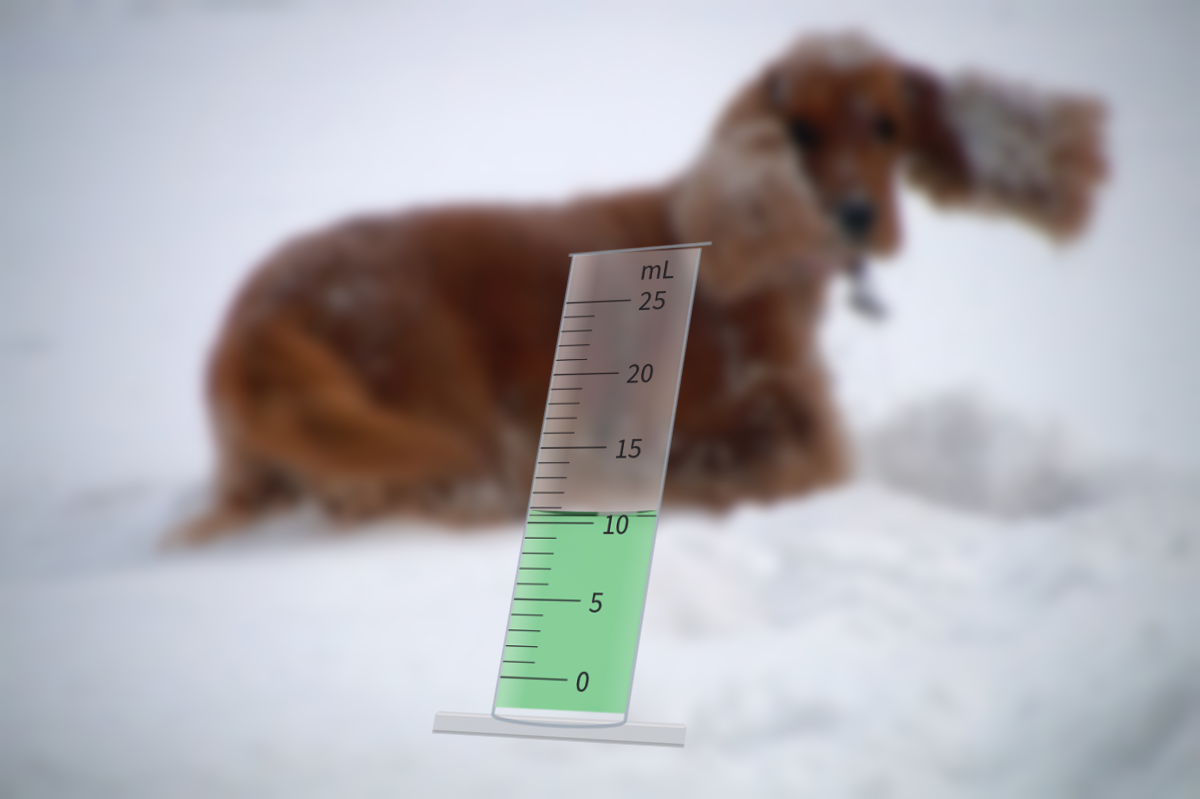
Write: 10.5 (mL)
